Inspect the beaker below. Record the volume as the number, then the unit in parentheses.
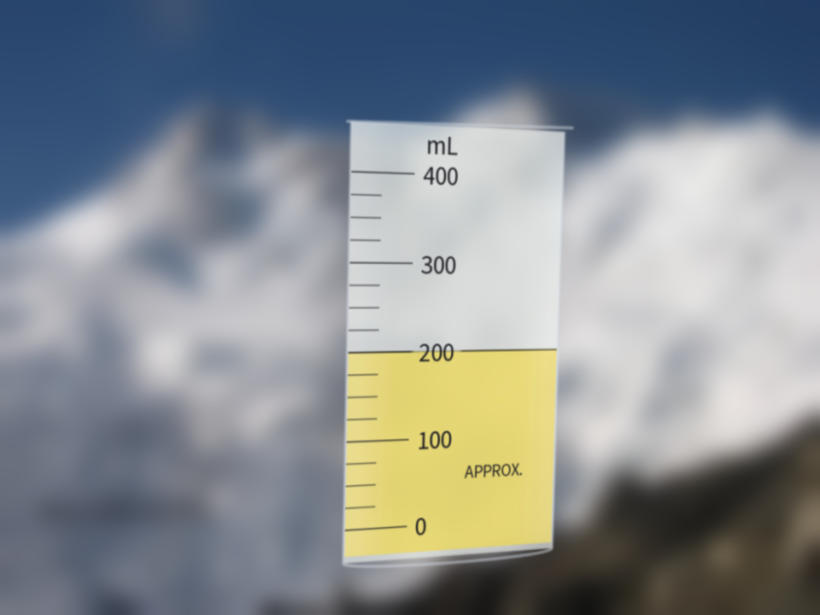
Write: 200 (mL)
